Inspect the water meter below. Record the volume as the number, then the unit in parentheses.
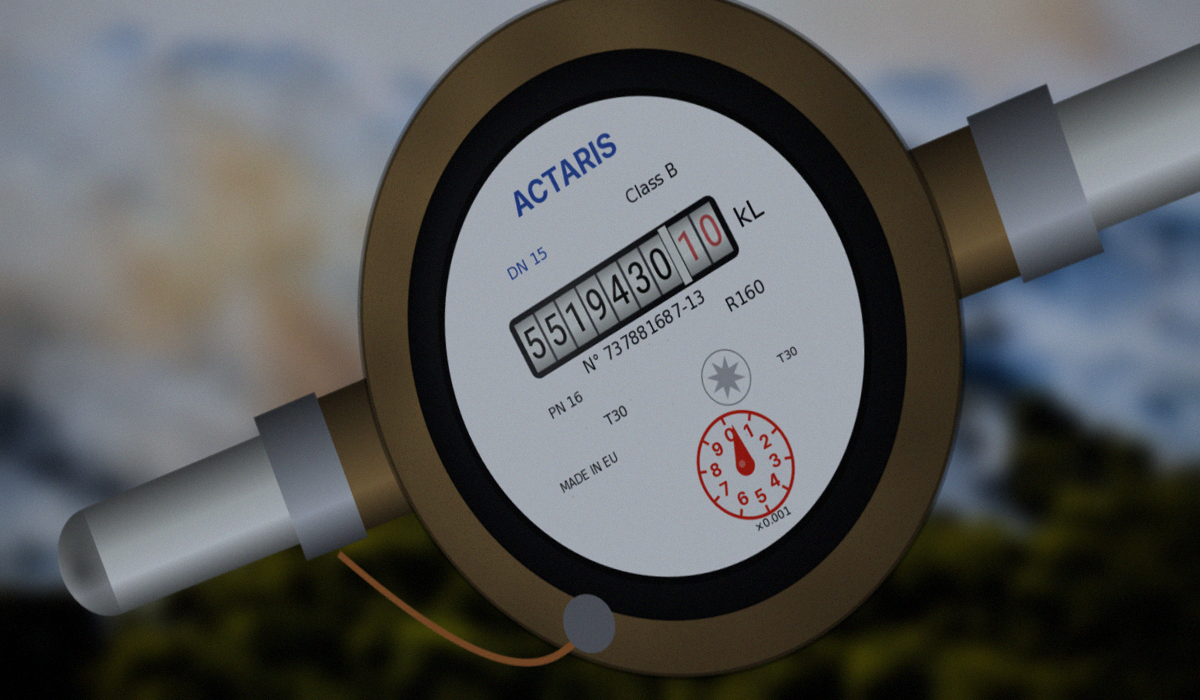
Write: 5519430.100 (kL)
